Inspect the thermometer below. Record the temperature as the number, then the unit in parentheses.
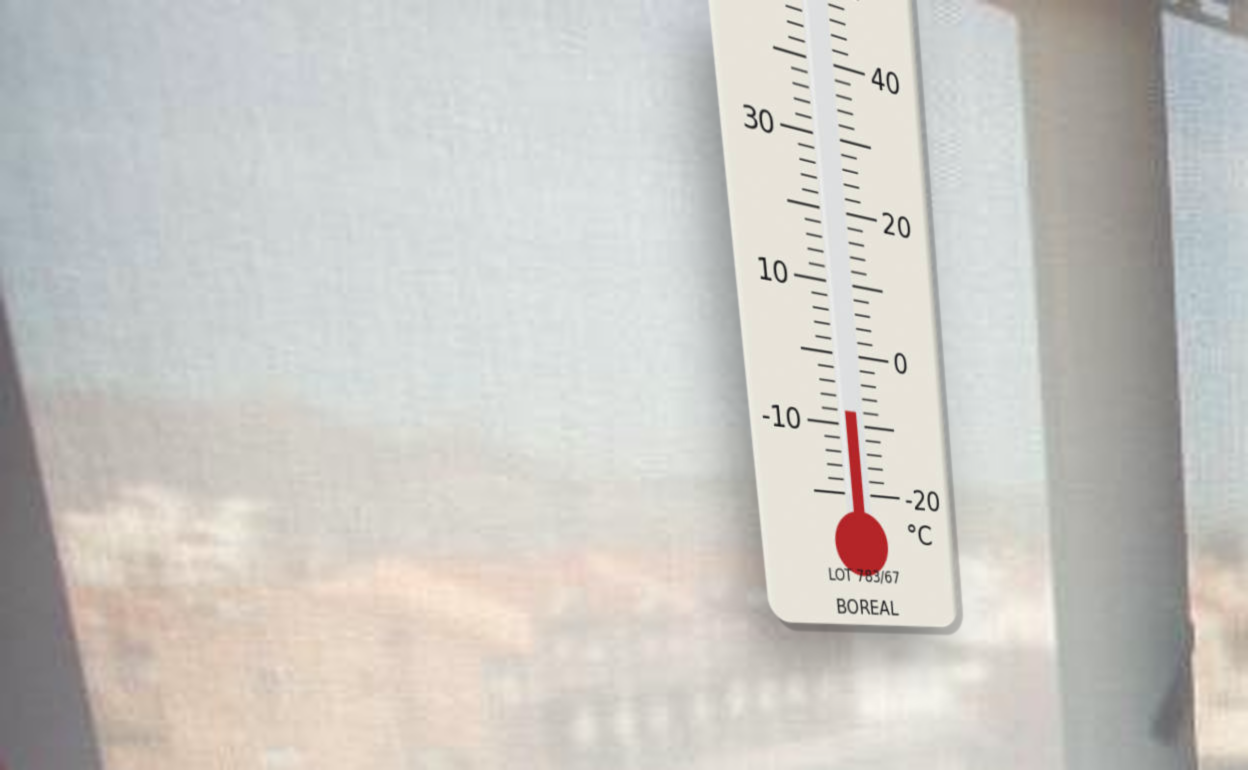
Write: -8 (°C)
